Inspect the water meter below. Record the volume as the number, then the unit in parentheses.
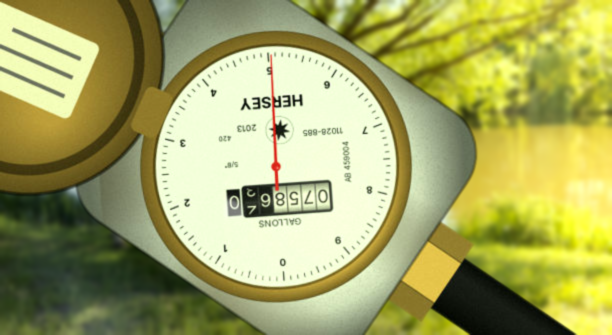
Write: 758625.0 (gal)
